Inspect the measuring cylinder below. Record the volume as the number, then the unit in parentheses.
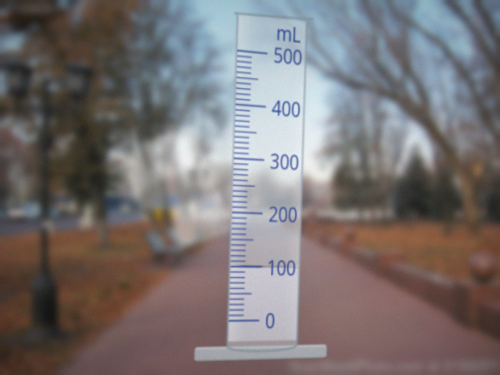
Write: 100 (mL)
